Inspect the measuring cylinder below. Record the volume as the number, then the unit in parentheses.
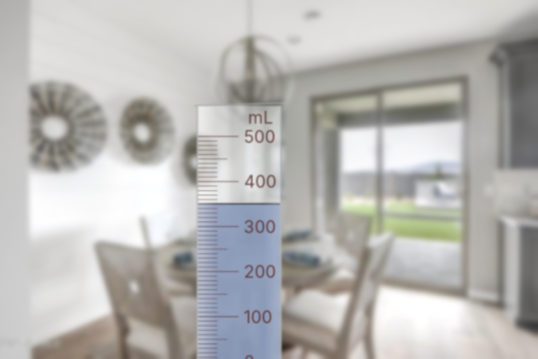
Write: 350 (mL)
